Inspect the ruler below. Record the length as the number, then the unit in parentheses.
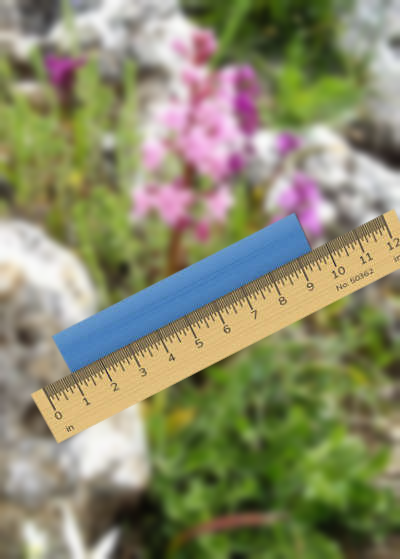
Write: 8.5 (in)
